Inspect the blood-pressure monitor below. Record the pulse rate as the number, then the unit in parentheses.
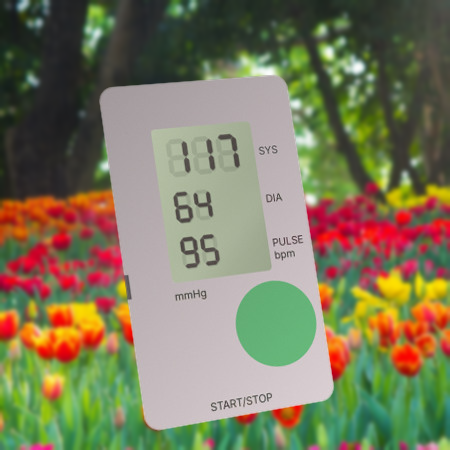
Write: 95 (bpm)
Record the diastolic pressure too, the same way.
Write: 64 (mmHg)
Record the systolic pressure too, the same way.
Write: 117 (mmHg)
